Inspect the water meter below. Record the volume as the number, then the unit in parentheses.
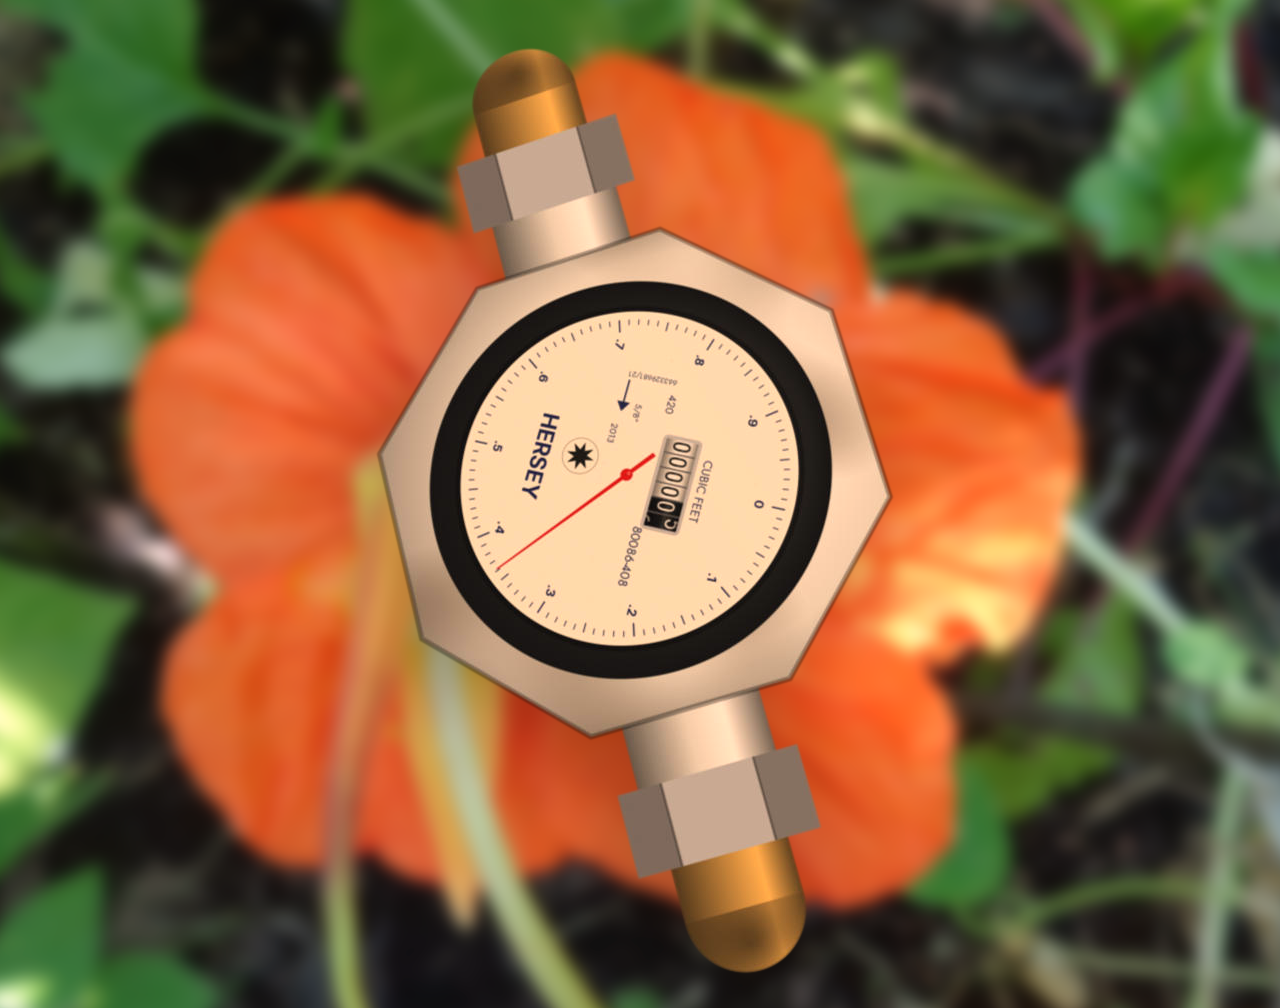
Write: 5.36 (ft³)
